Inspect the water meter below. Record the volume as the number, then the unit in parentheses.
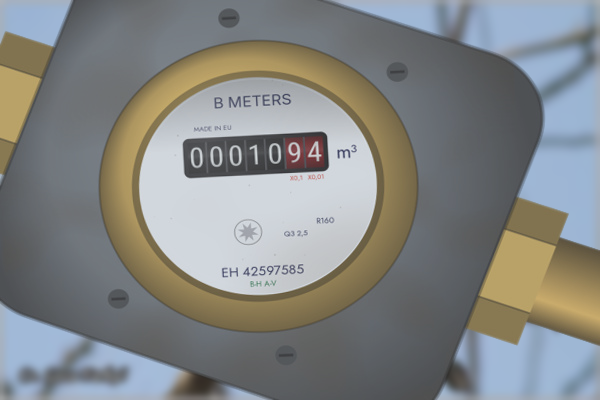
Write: 10.94 (m³)
